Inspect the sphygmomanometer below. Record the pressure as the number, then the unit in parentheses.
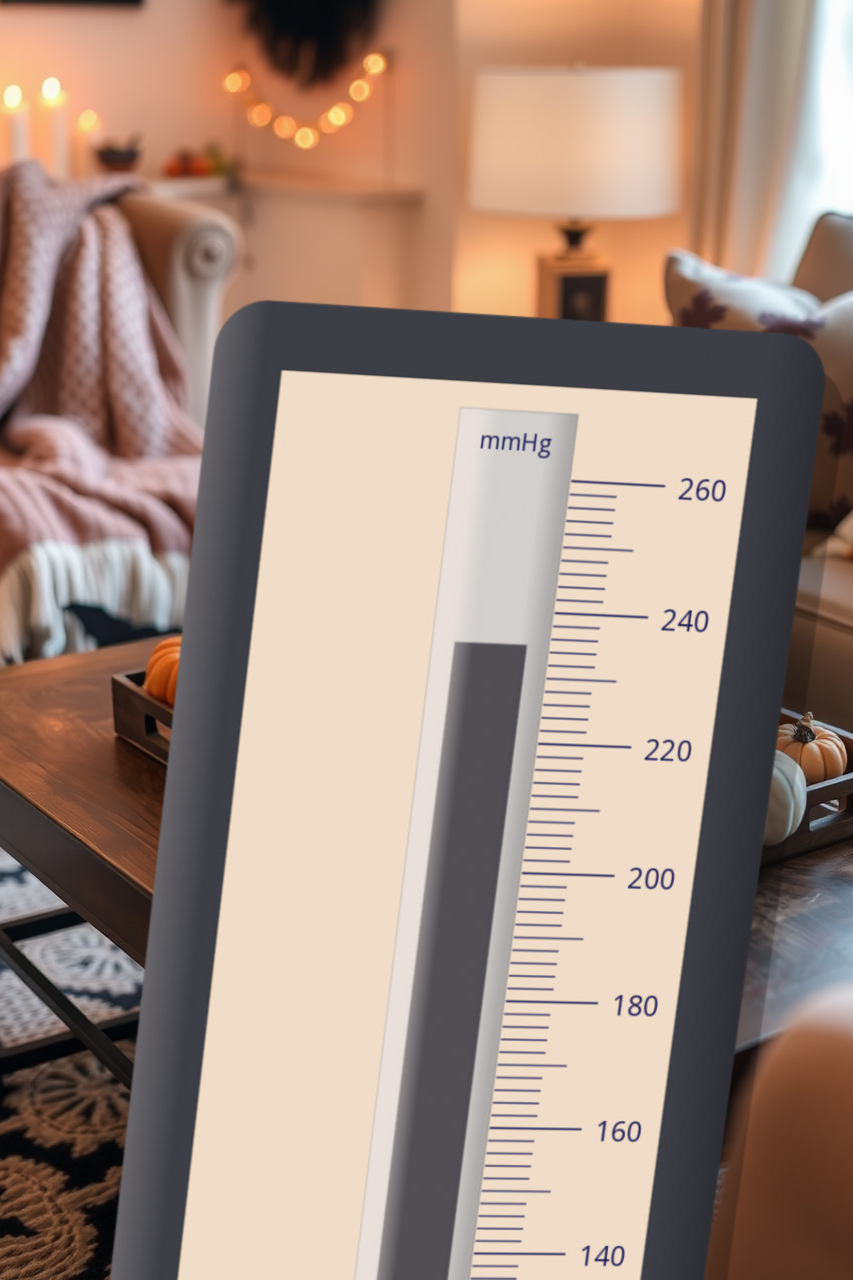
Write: 235 (mmHg)
